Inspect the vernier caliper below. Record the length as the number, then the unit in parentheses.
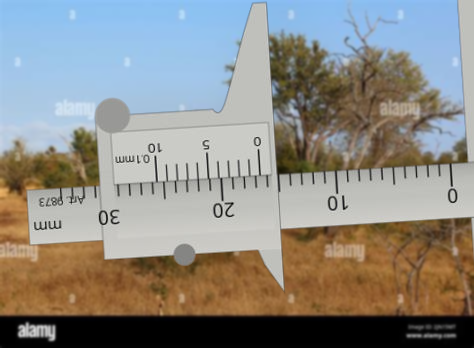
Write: 16.6 (mm)
